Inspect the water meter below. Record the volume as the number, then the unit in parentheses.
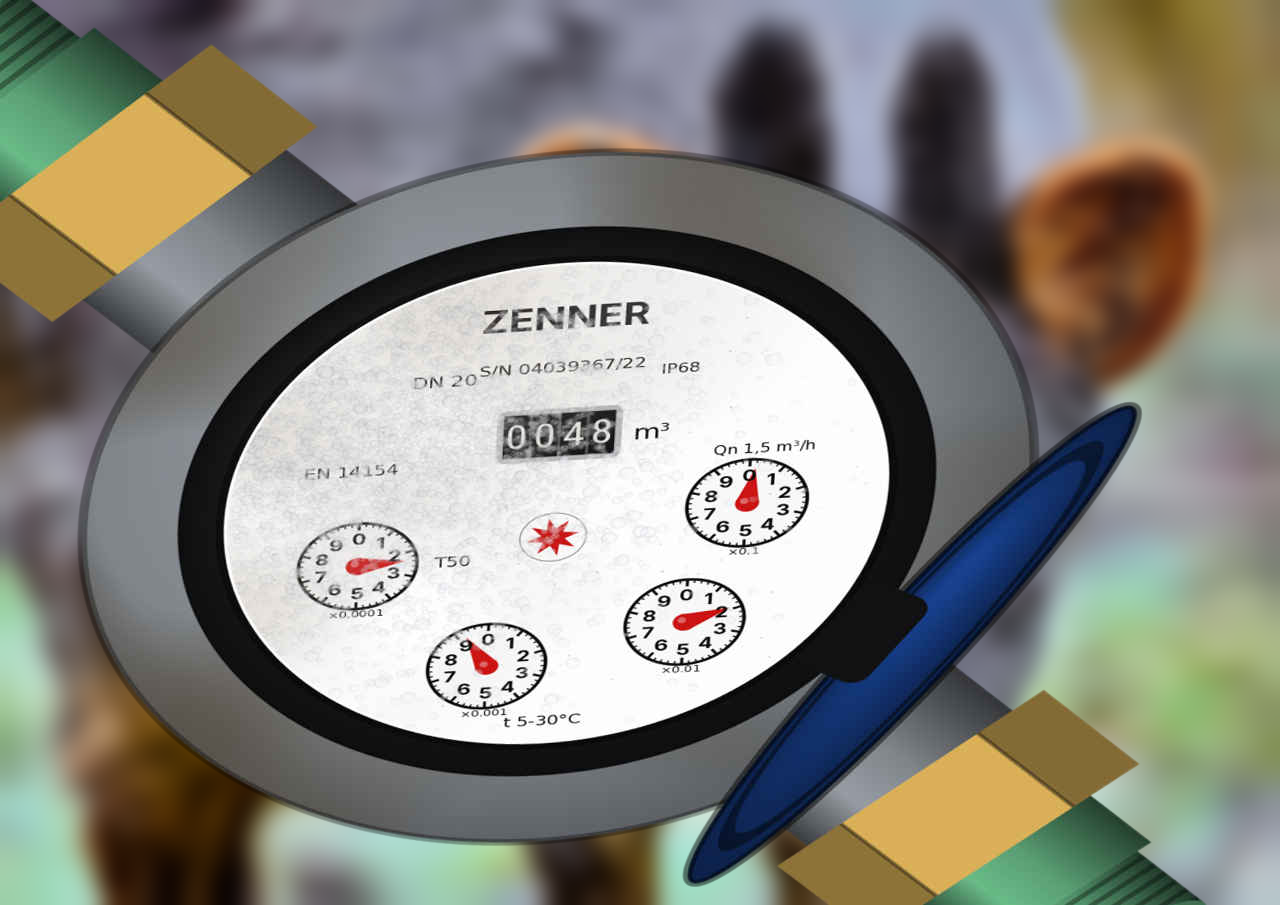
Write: 48.0192 (m³)
